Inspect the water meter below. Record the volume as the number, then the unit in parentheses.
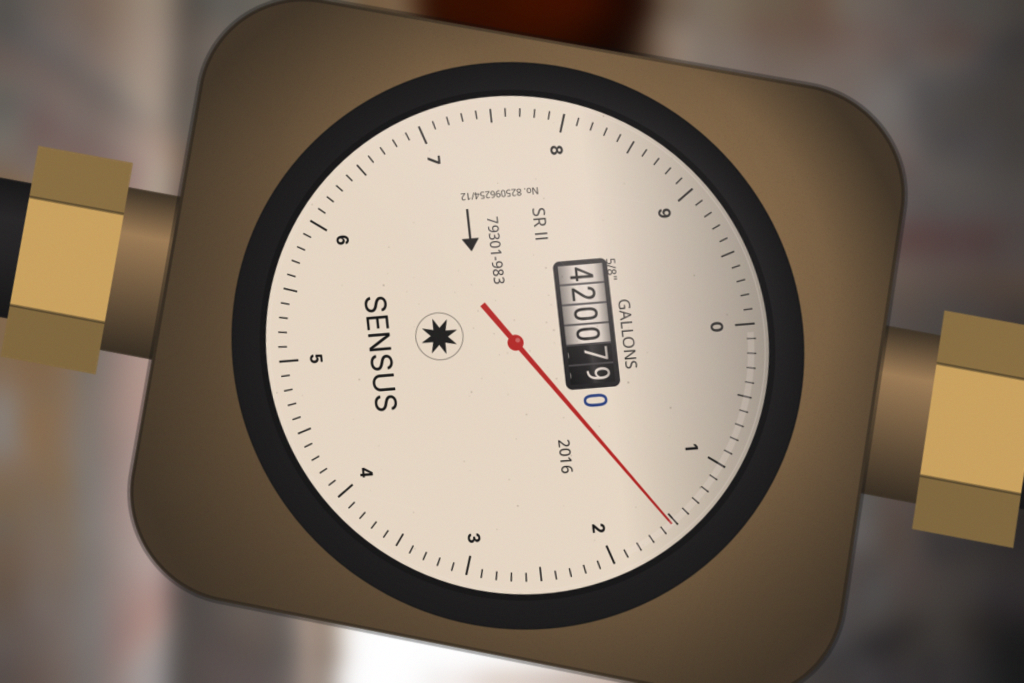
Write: 4200791.5 (gal)
